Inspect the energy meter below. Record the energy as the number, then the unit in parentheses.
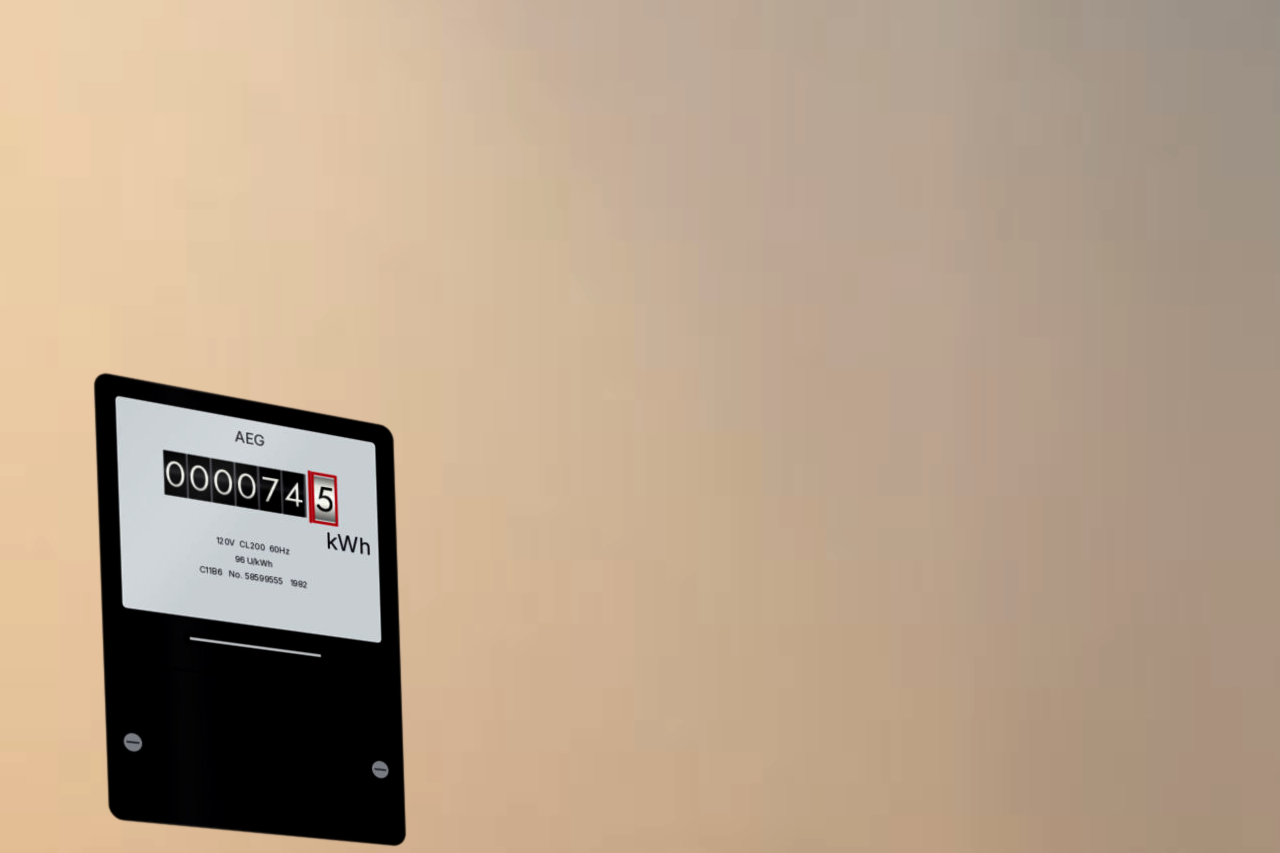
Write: 74.5 (kWh)
